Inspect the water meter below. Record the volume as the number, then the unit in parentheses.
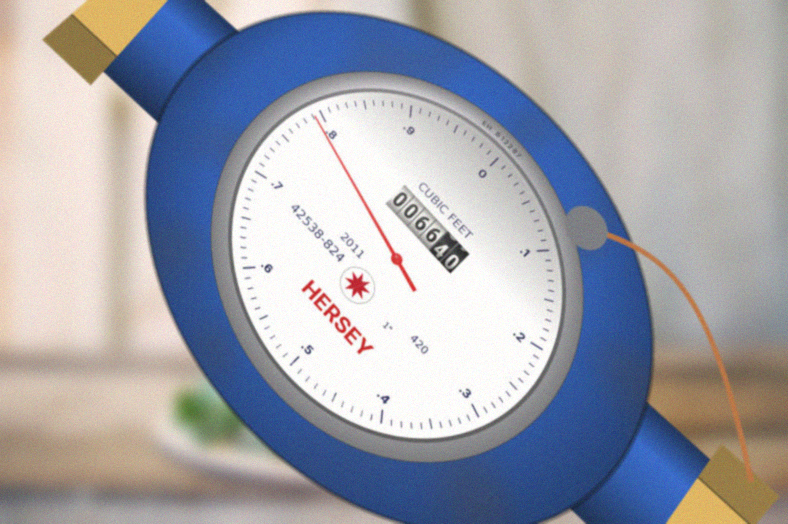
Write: 6639.79 (ft³)
